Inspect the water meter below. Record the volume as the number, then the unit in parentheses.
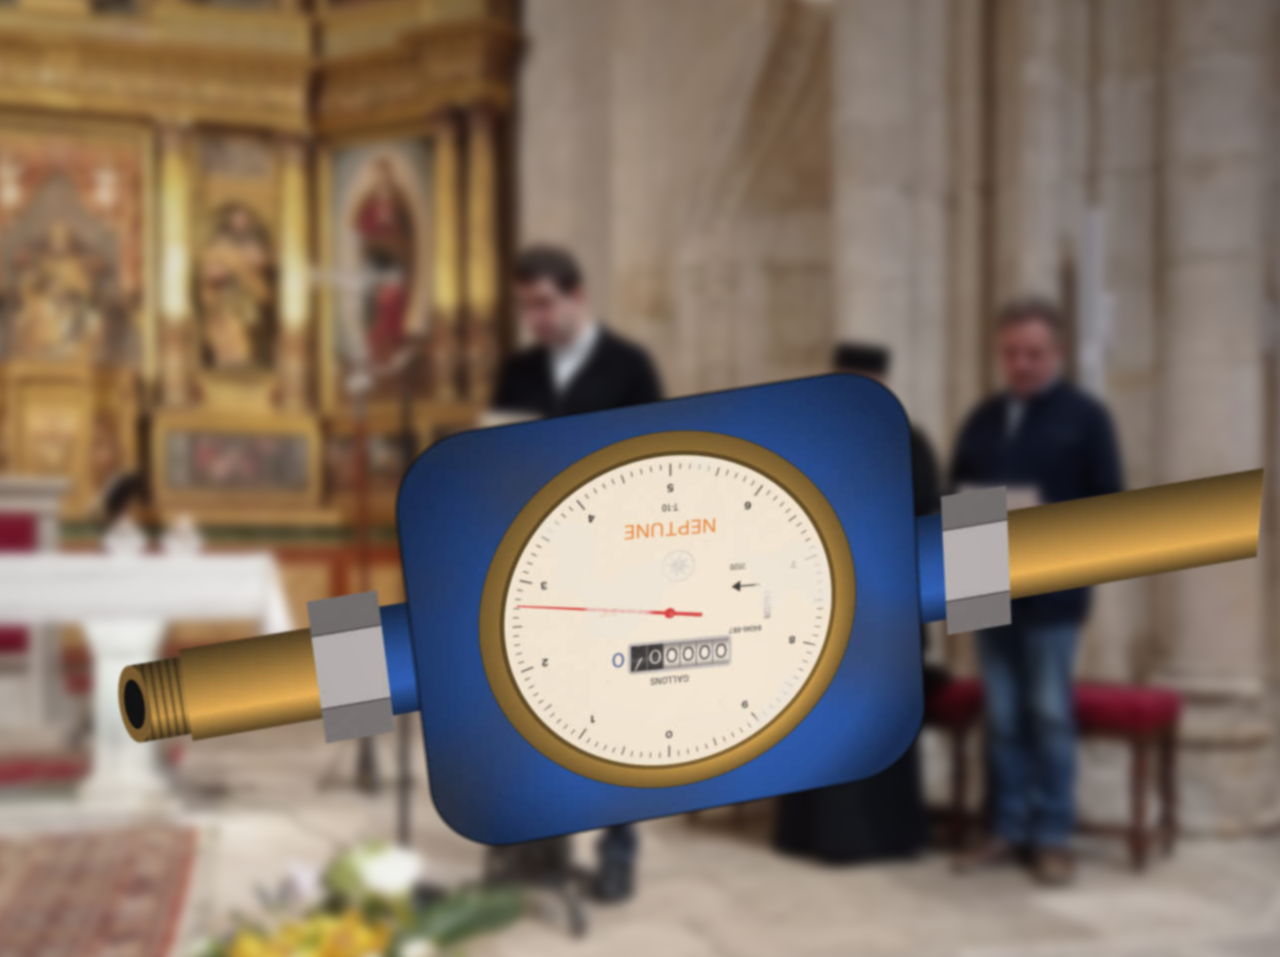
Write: 72.7 (gal)
